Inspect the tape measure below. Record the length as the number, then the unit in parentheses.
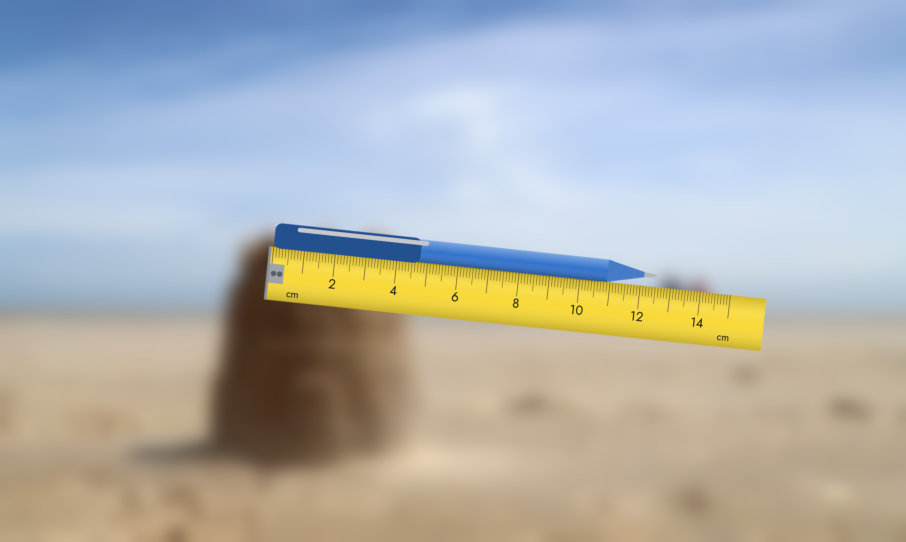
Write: 12.5 (cm)
